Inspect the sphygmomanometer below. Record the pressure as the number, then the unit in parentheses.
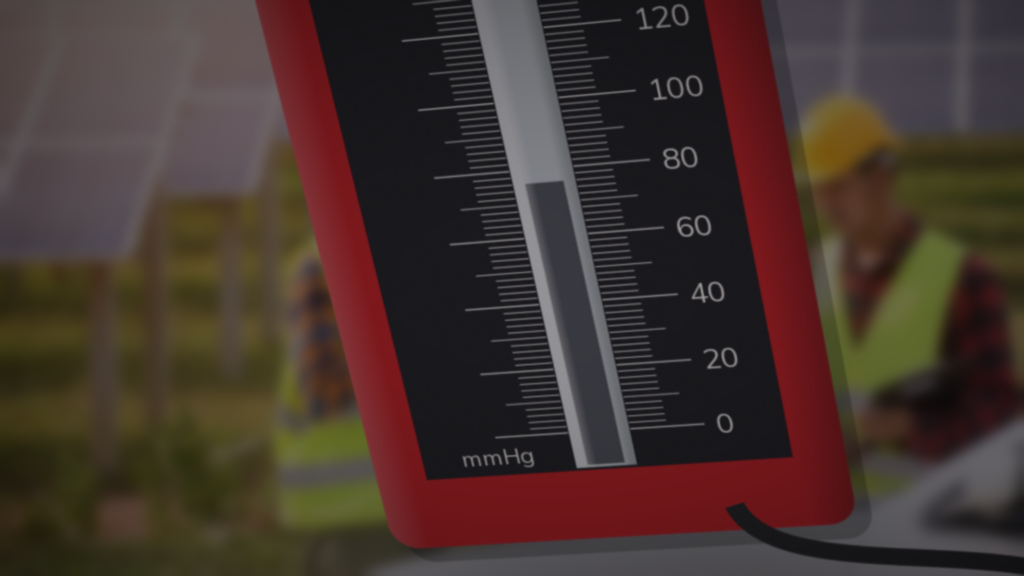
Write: 76 (mmHg)
